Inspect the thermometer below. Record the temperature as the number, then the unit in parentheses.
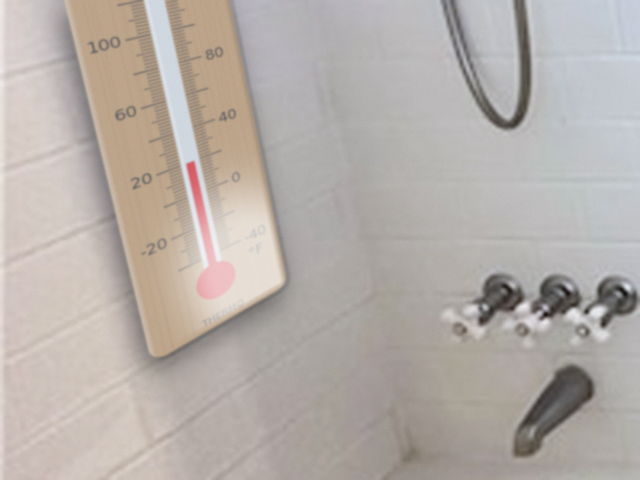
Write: 20 (°F)
